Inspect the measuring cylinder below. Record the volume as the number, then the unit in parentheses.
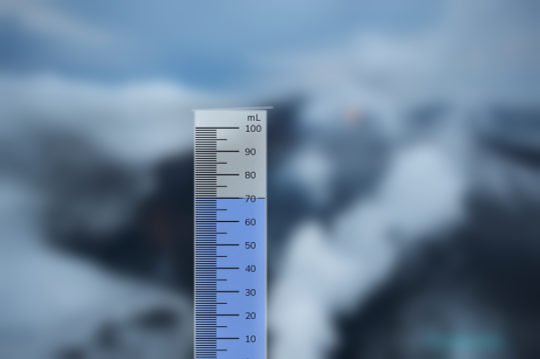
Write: 70 (mL)
